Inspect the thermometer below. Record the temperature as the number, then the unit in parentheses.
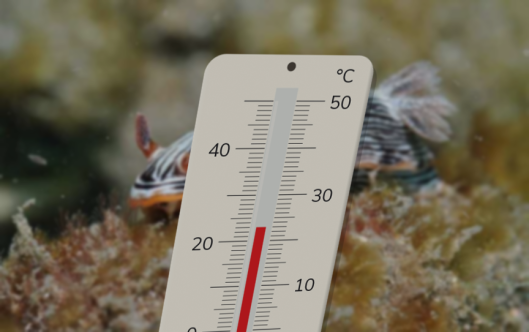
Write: 23 (°C)
